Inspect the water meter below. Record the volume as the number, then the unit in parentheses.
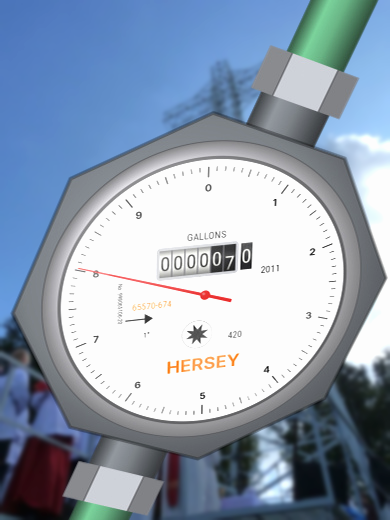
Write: 68.0 (gal)
